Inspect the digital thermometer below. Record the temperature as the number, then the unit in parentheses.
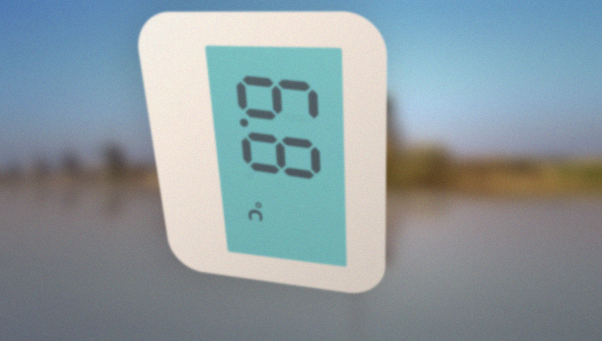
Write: 6.8 (°C)
